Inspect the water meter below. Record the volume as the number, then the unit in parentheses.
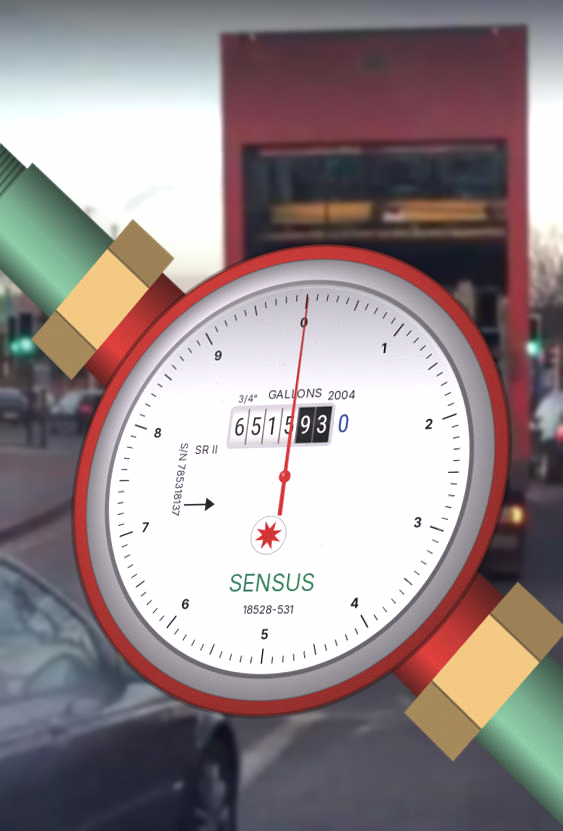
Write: 6515930.0 (gal)
